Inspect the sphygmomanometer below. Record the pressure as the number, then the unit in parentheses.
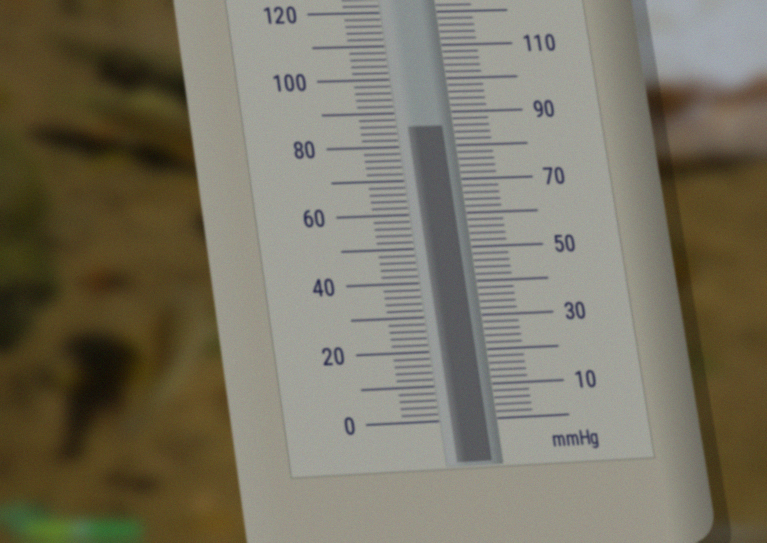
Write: 86 (mmHg)
